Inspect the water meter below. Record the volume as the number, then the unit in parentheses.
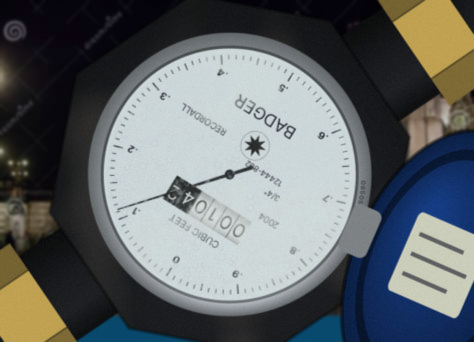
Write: 1042.11 (ft³)
